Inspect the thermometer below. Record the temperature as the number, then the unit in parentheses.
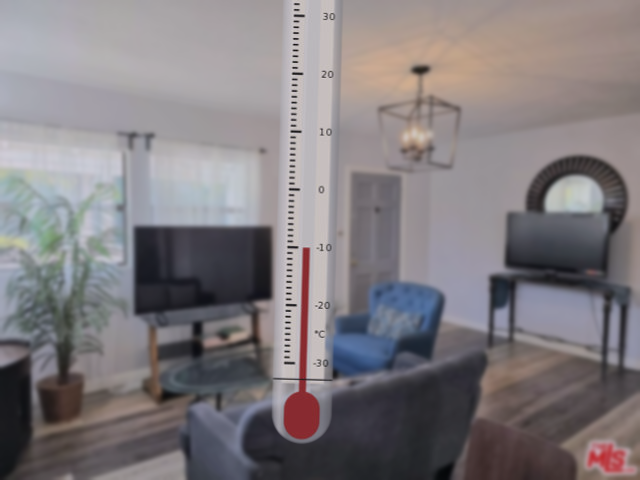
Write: -10 (°C)
